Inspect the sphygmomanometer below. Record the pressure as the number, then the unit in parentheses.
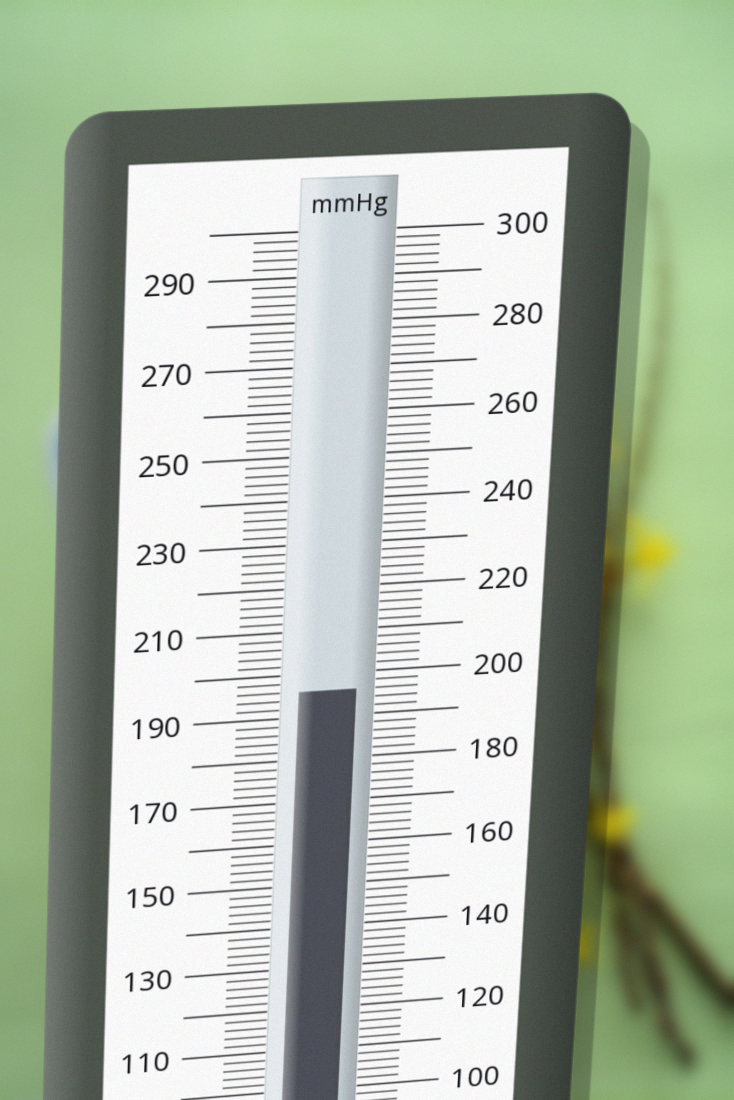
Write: 196 (mmHg)
